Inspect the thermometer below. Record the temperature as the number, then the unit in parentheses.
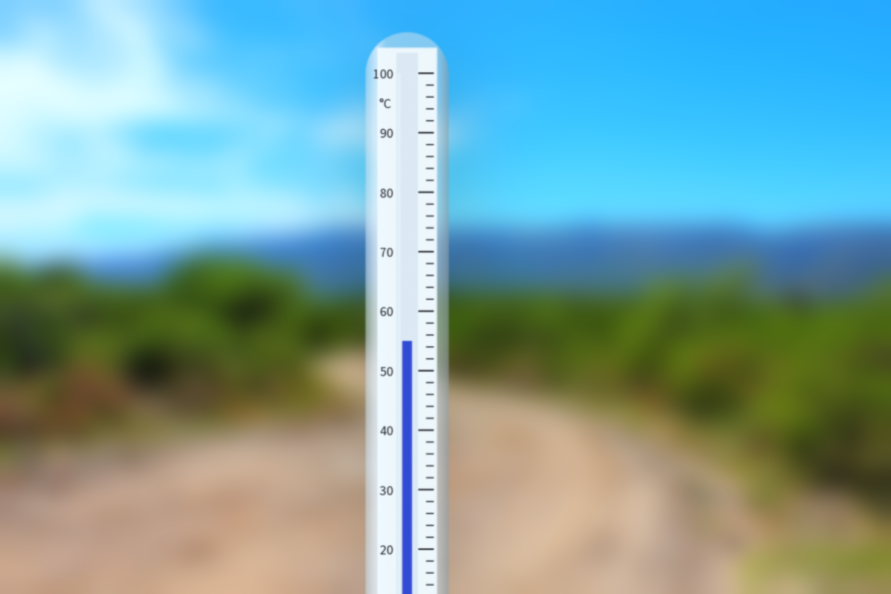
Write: 55 (°C)
